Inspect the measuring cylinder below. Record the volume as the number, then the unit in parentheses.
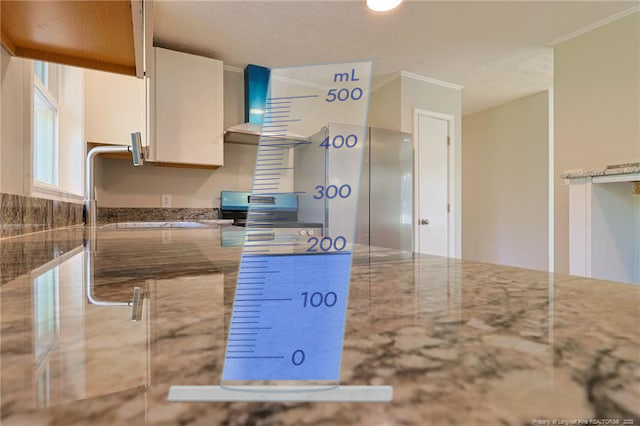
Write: 180 (mL)
